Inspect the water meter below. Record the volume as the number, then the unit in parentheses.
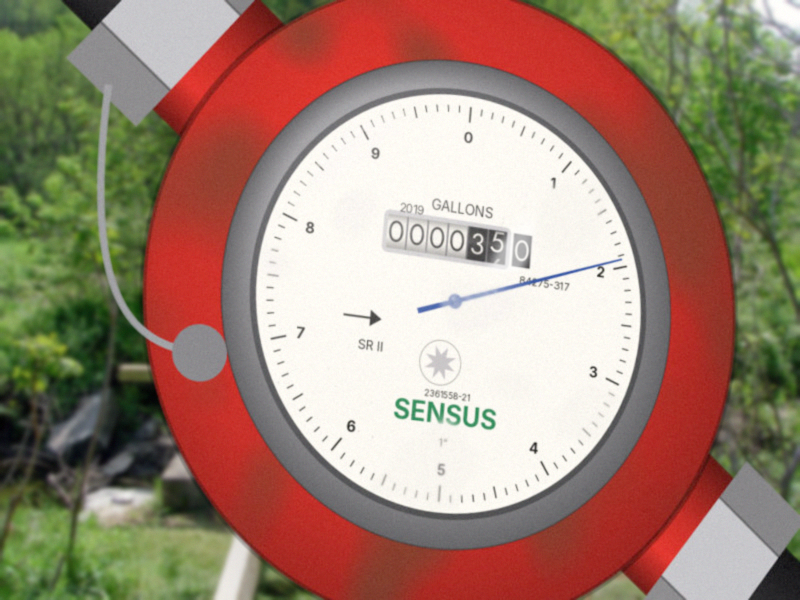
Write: 351.9 (gal)
